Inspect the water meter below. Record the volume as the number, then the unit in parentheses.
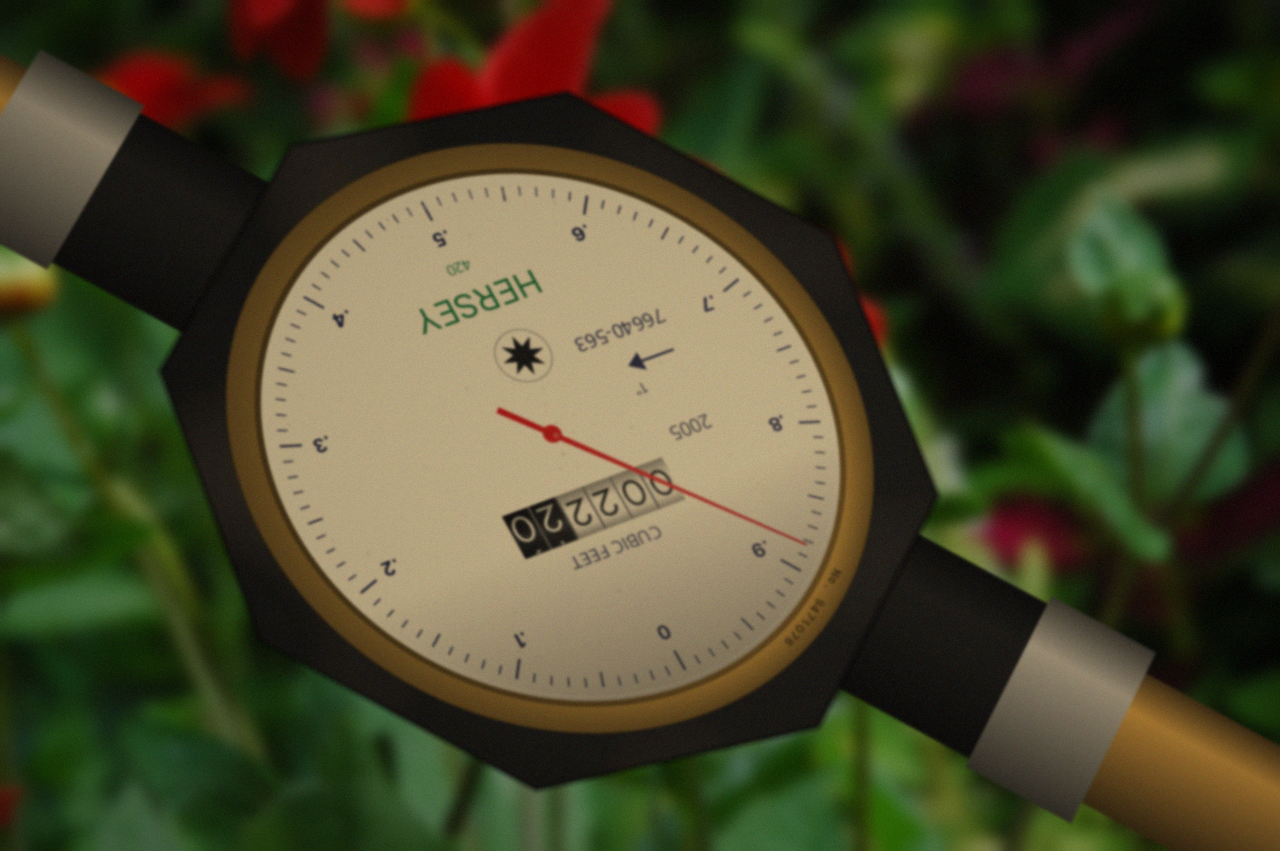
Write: 2219.88 (ft³)
